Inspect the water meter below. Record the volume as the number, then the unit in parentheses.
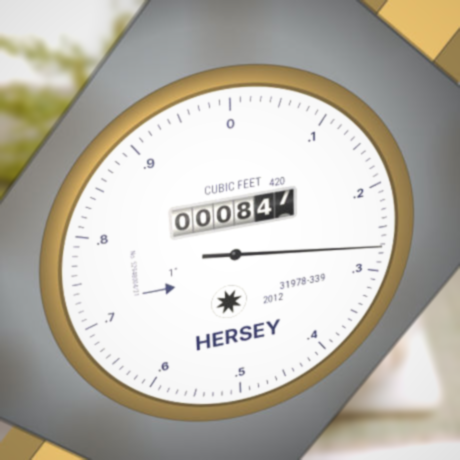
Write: 847.27 (ft³)
